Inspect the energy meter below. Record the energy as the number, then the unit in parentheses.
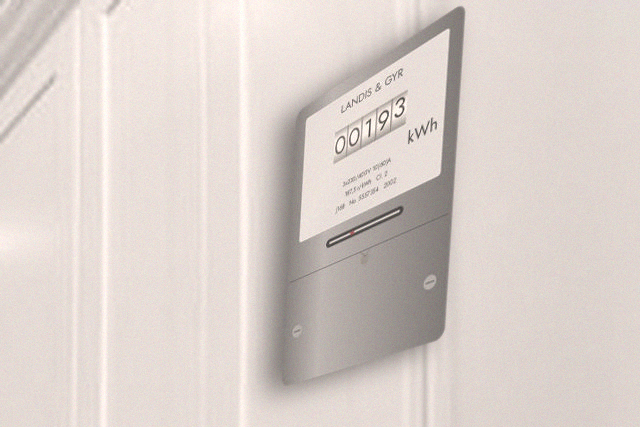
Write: 193 (kWh)
